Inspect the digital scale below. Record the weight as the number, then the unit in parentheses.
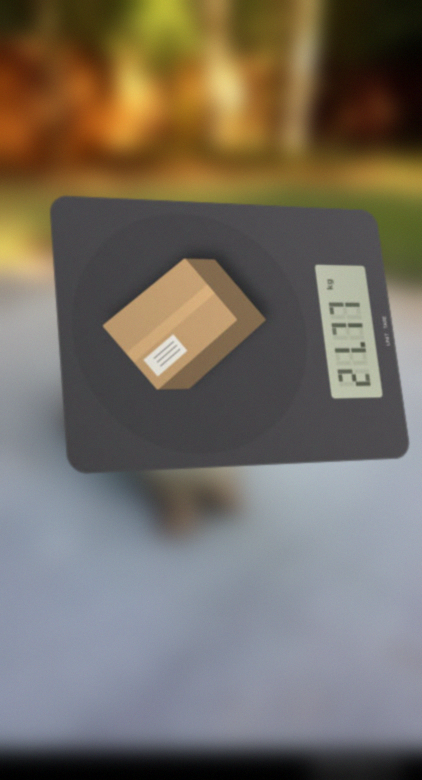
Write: 21.77 (kg)
